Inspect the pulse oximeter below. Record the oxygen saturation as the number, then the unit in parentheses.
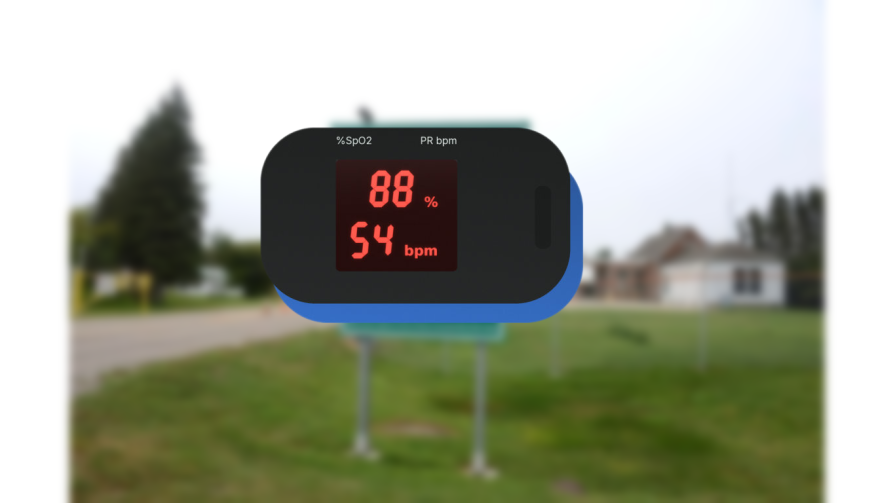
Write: 88 (%)
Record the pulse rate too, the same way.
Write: 54 (bpm)
